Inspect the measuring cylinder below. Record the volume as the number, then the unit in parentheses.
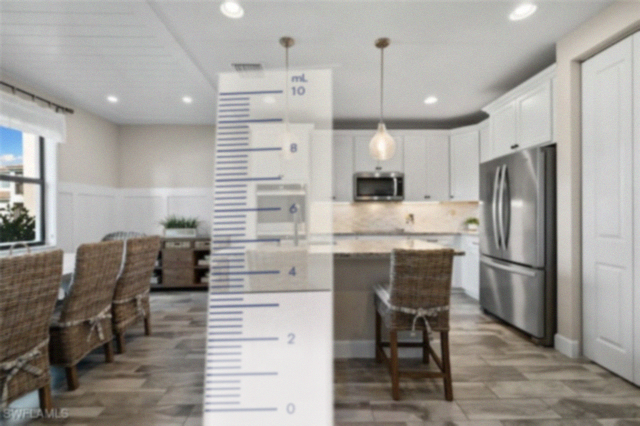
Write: 3.4 (mL)
